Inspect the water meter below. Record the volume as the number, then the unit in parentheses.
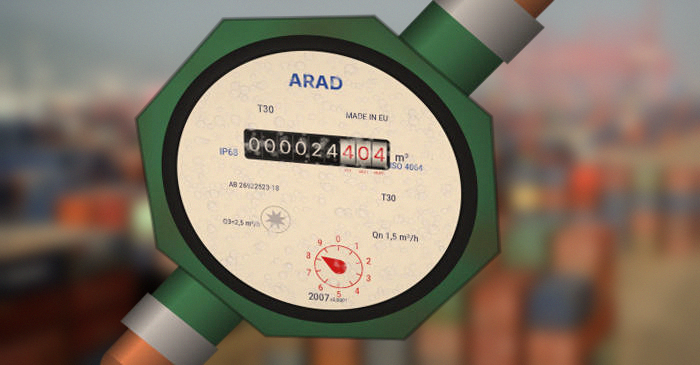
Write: 24.4048 (m³)
